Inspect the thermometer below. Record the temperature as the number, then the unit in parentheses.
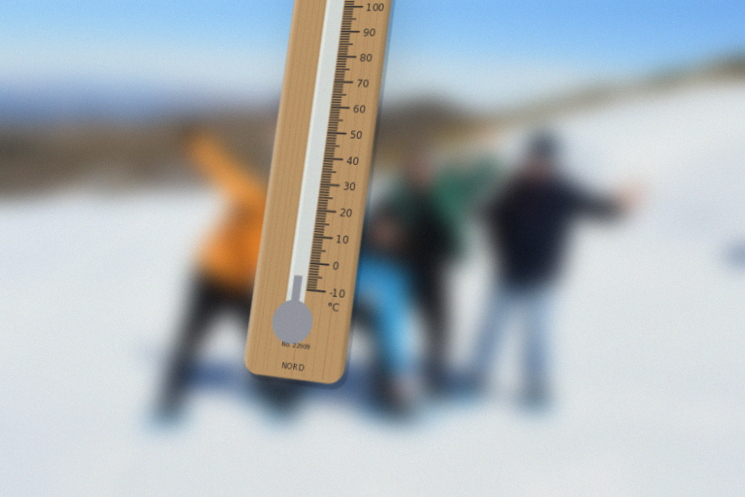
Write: -5 (°C)
